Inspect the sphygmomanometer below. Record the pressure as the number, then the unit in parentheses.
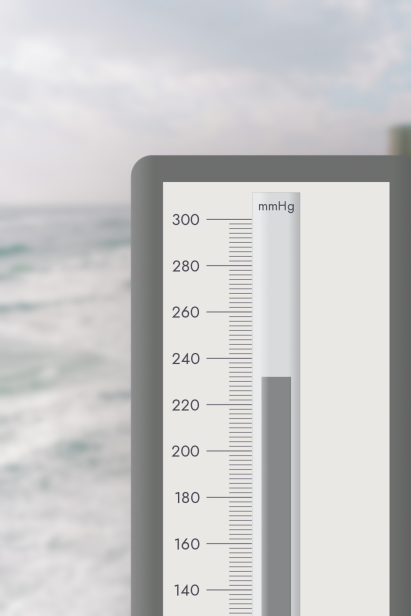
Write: 232 (mmHg)
